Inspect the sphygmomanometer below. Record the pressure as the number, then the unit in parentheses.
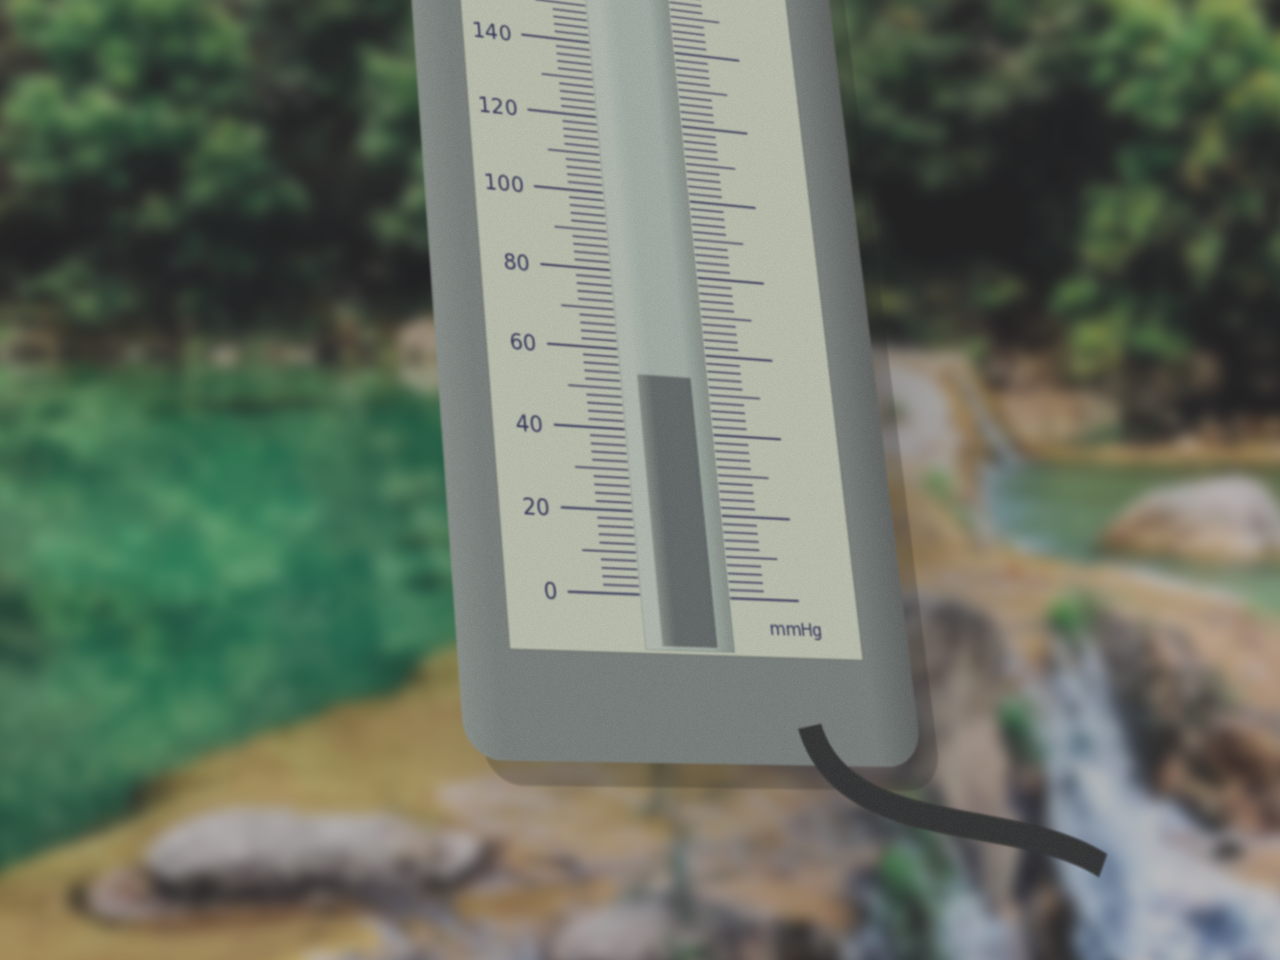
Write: 54 (mmHg)
